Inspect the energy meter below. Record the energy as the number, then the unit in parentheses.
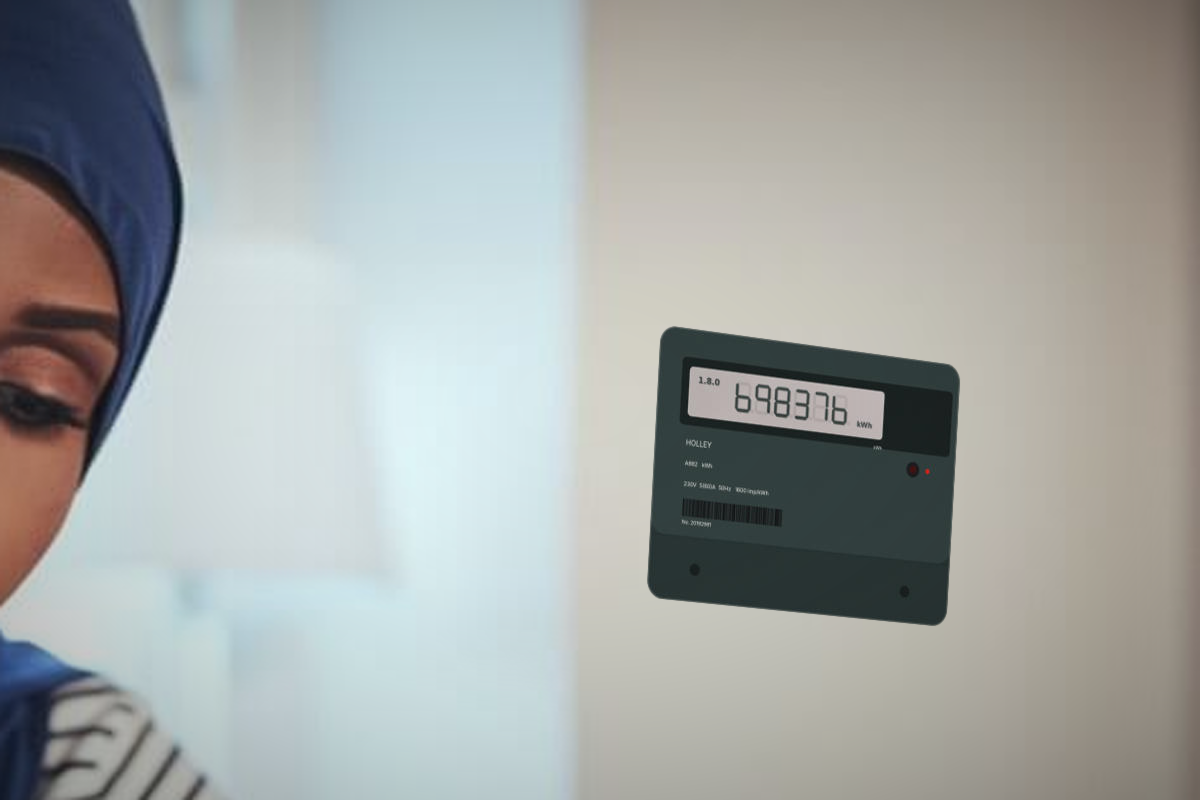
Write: 698376 (kWh)
